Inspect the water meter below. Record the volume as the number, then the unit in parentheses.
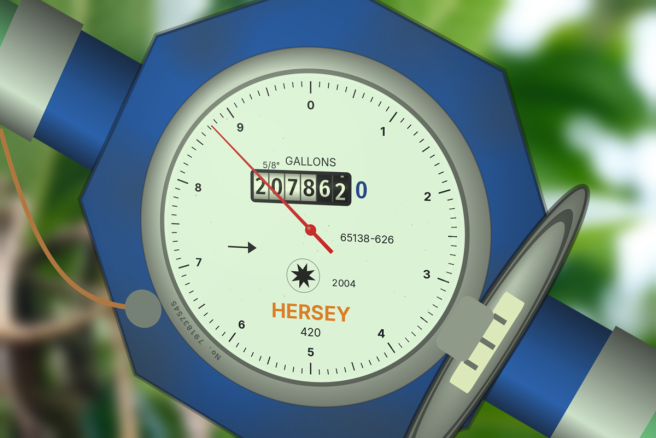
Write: 2078618.7 (gal)
